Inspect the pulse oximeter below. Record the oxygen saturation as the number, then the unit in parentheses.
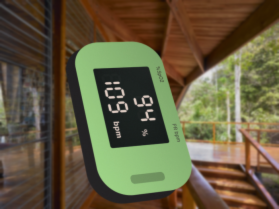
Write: 94 (%)
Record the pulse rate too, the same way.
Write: 109 (bpm)
